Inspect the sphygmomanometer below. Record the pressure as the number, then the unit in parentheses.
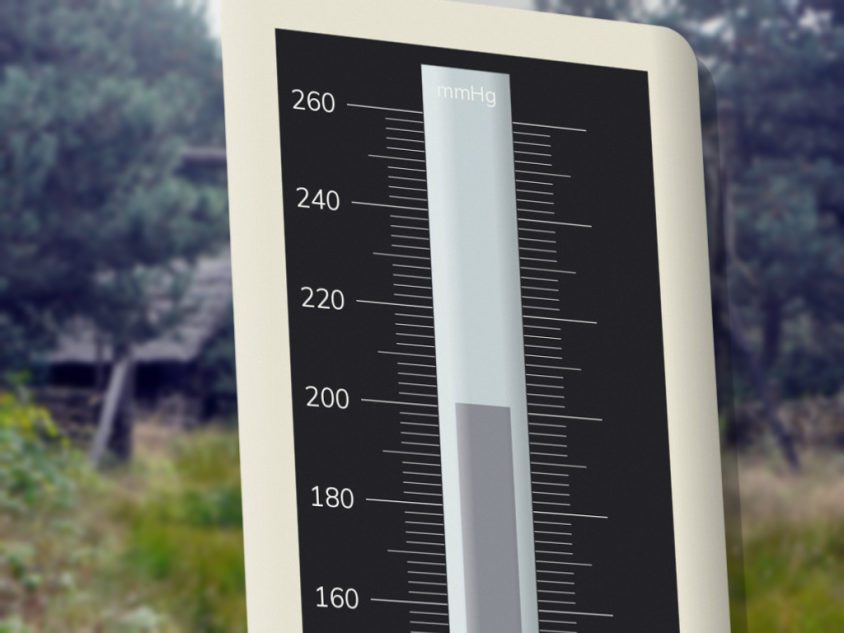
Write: 201 (mmHg)
